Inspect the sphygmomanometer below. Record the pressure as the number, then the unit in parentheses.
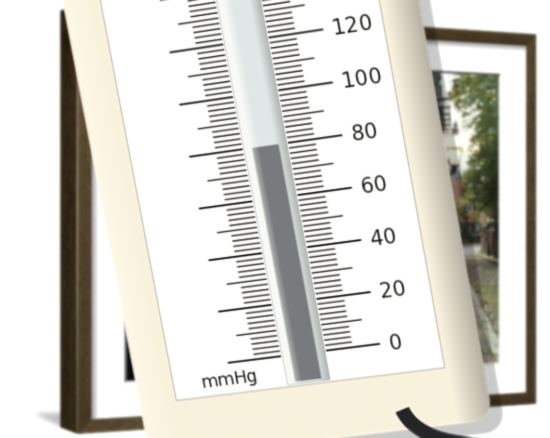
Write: 80 (mmHg)
